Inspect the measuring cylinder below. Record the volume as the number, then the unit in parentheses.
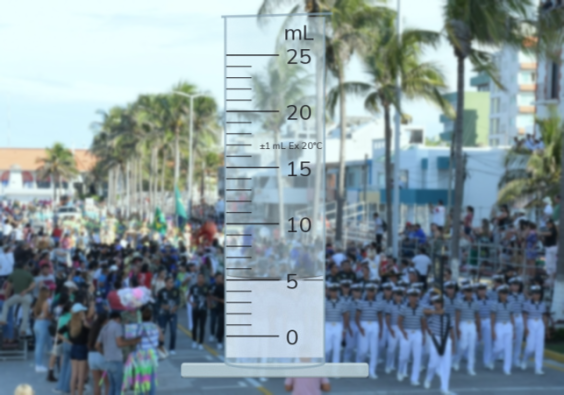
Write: 5 (mL)
